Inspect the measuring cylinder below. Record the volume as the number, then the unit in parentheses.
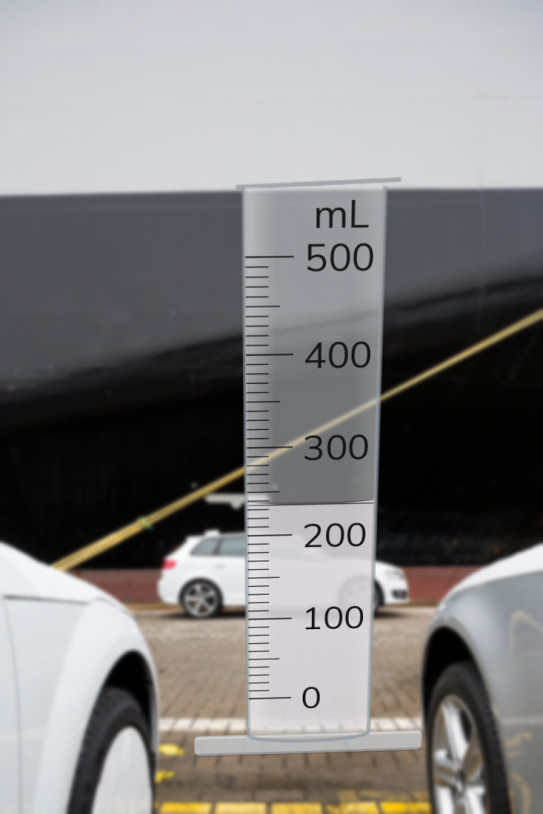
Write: 235 (mL)
